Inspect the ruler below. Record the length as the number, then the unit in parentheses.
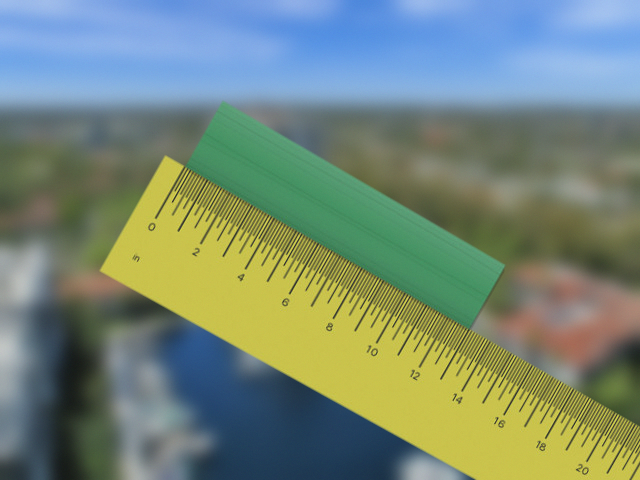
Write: 13 (in)
